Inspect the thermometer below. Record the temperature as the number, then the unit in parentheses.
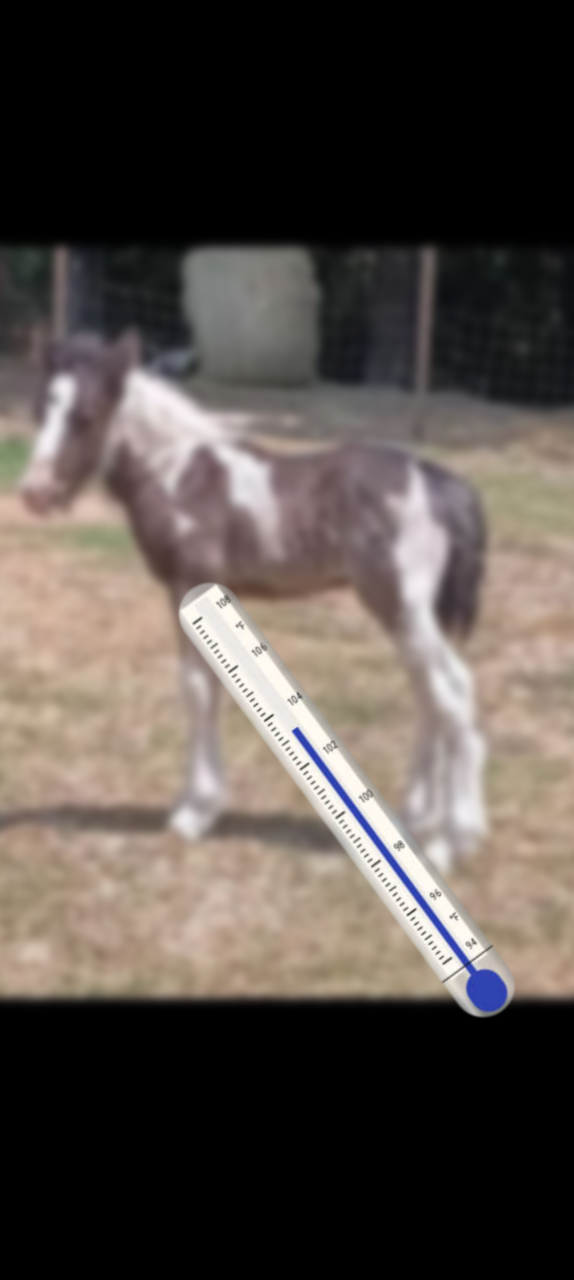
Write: 103.2 (°F)
